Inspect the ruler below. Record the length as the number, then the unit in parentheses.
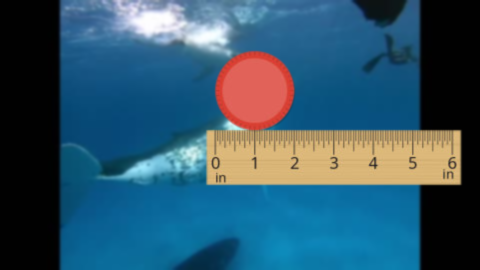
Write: 2 (in)
